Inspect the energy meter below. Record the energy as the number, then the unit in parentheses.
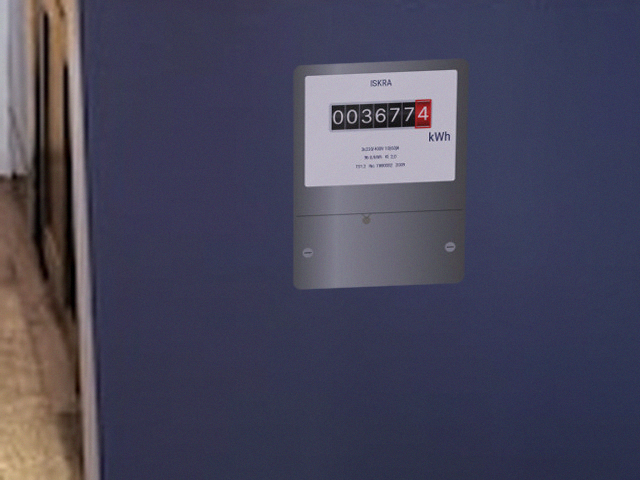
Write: 3677.4 (kWh)
